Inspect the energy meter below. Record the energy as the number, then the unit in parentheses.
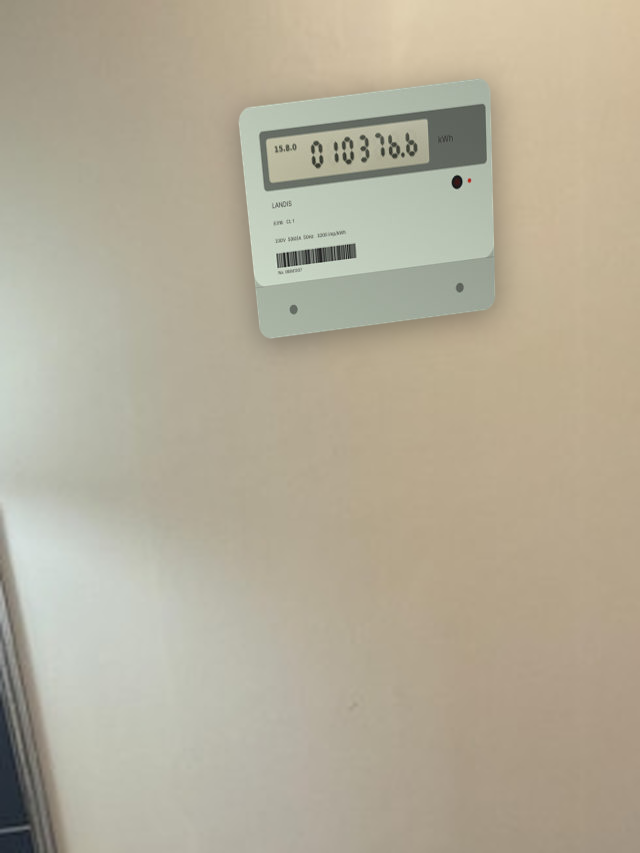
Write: 10376.6 (kWh)
